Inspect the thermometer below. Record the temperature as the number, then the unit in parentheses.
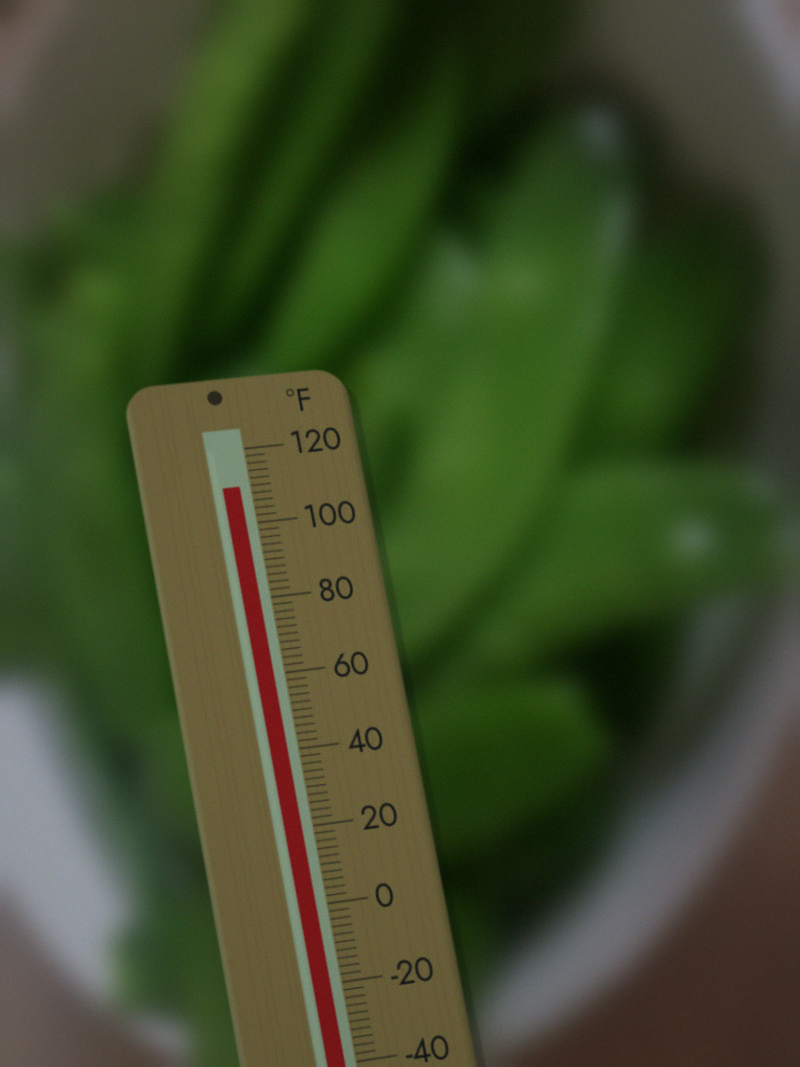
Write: 110 (°F)
